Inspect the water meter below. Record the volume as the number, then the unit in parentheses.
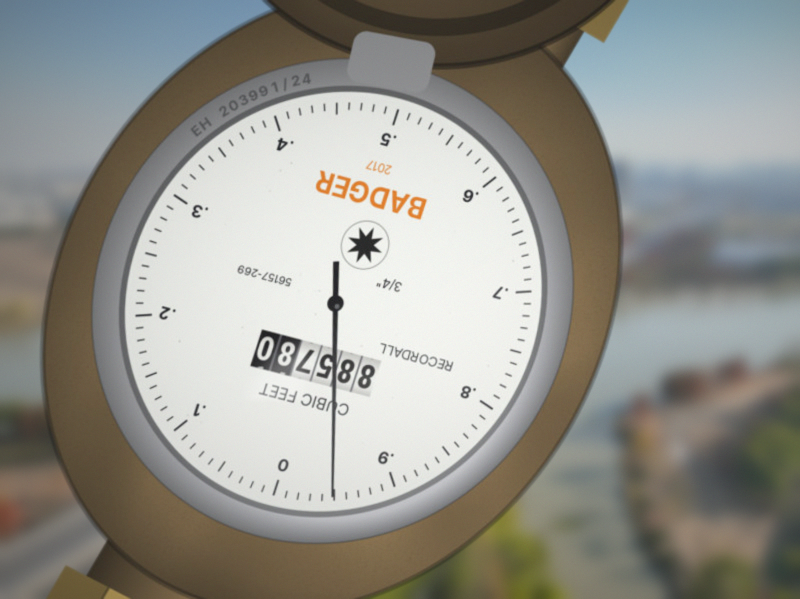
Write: 885779.95 (ft³)
